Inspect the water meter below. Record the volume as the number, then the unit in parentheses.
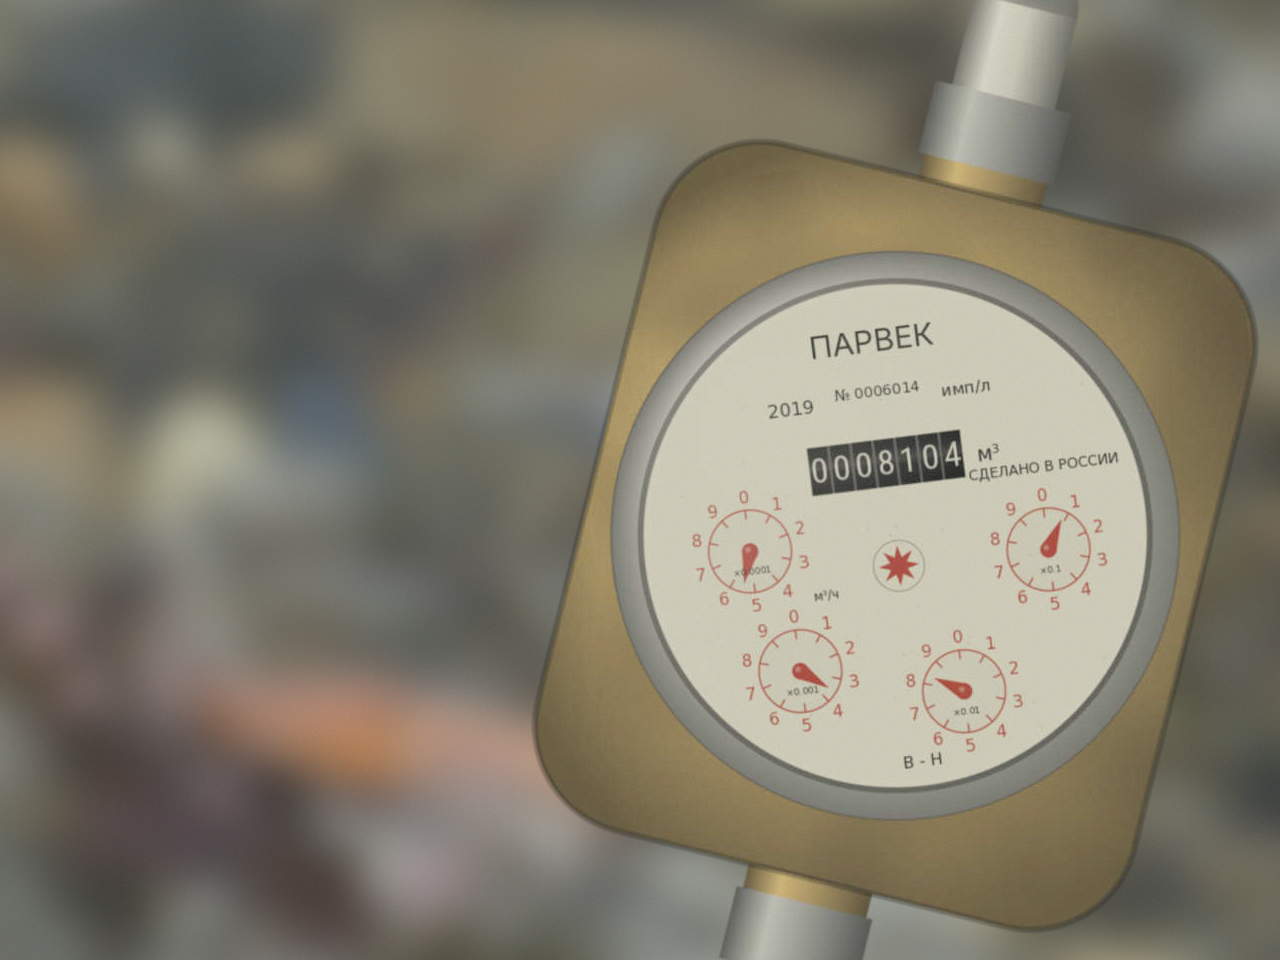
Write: 8104.0835 (m³)
